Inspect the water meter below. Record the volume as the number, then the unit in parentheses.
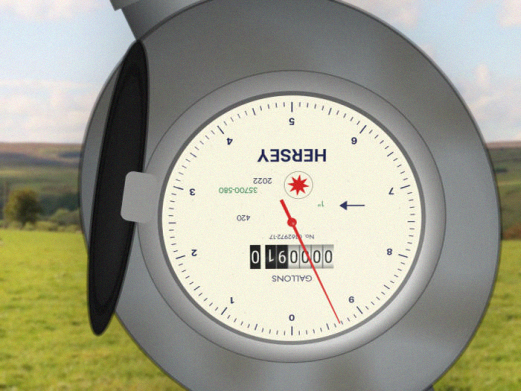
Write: 909.3 (gal)
